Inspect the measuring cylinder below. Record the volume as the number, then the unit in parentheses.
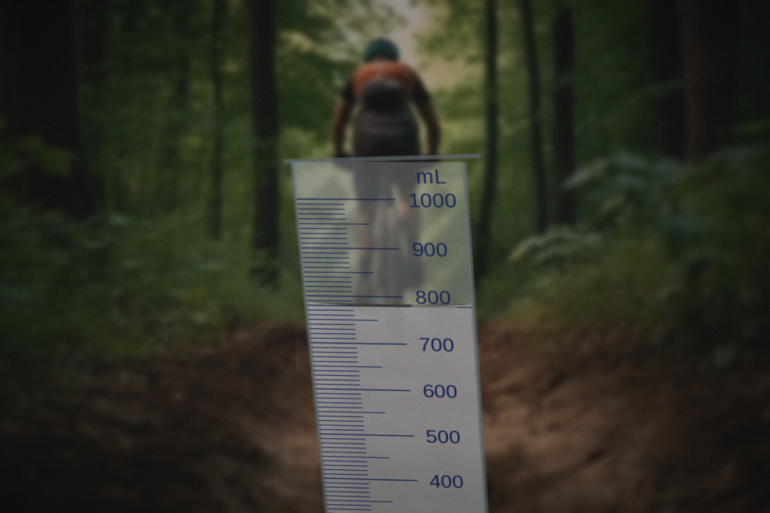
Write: 780 (mL)
